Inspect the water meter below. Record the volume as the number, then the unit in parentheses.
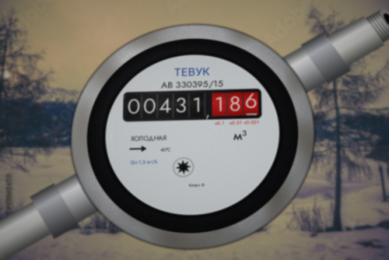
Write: 431.186 (m³)
